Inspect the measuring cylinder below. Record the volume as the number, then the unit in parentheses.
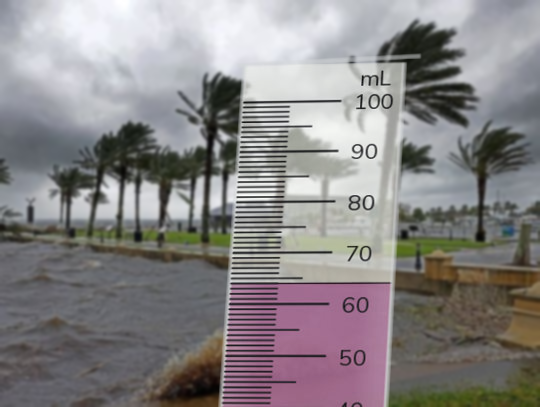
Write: 64 (mL)
